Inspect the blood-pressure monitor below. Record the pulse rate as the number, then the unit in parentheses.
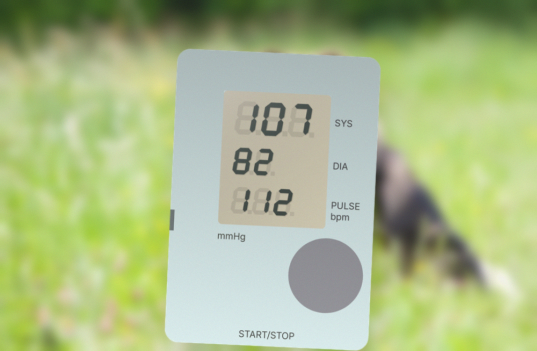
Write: 112 (bpm)
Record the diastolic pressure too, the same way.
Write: 82 (mmHg)
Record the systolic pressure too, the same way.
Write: 107 (mmHg)
